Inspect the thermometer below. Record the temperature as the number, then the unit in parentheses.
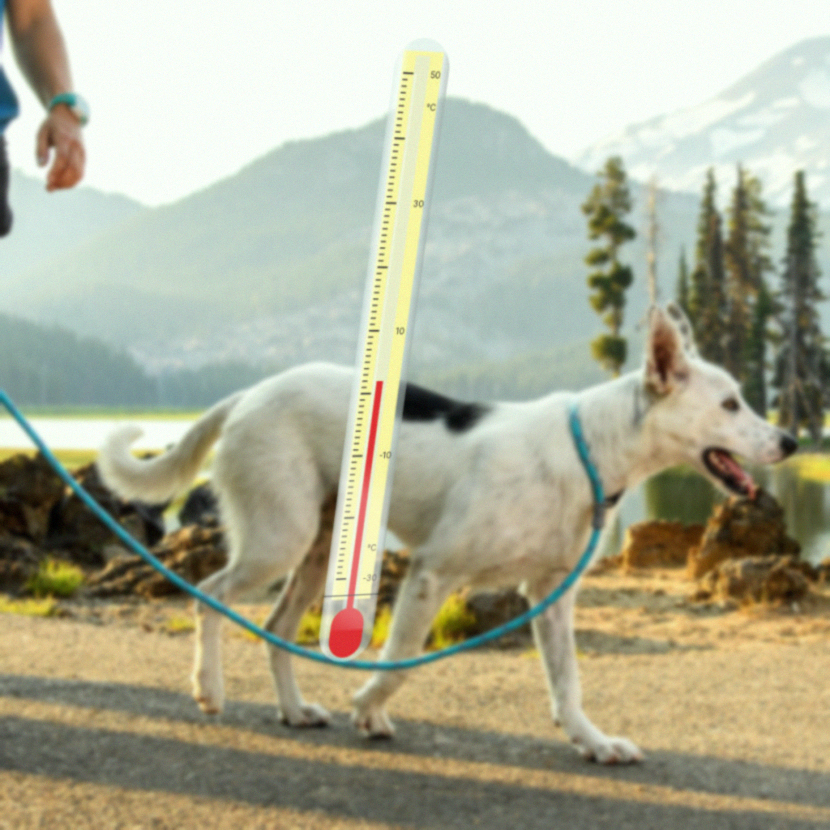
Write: 2 (°C)
